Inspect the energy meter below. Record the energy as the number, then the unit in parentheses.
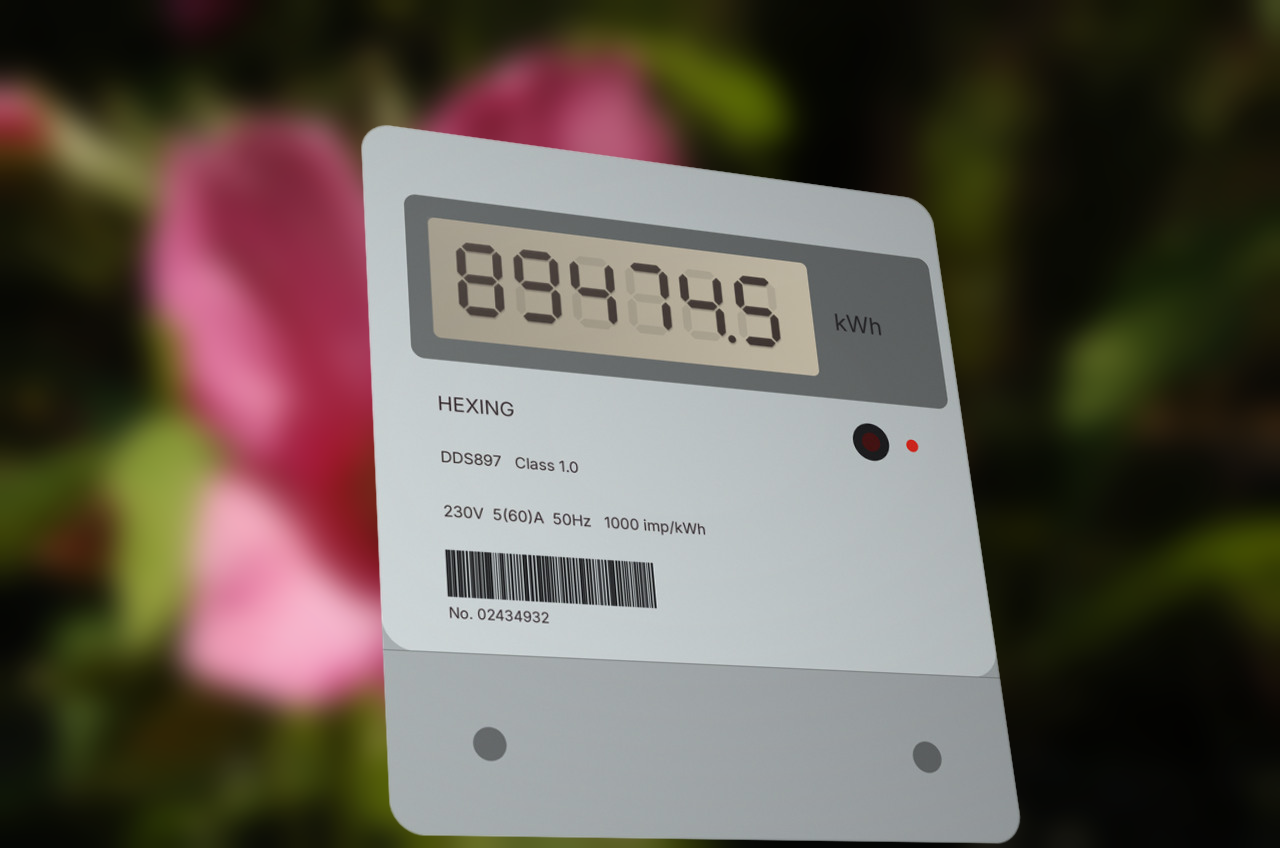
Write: 89474.5 (kWh)
